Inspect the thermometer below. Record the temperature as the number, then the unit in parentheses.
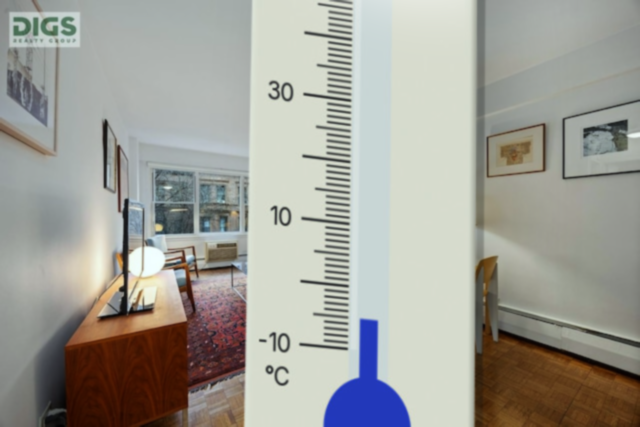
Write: -5 (°C)
